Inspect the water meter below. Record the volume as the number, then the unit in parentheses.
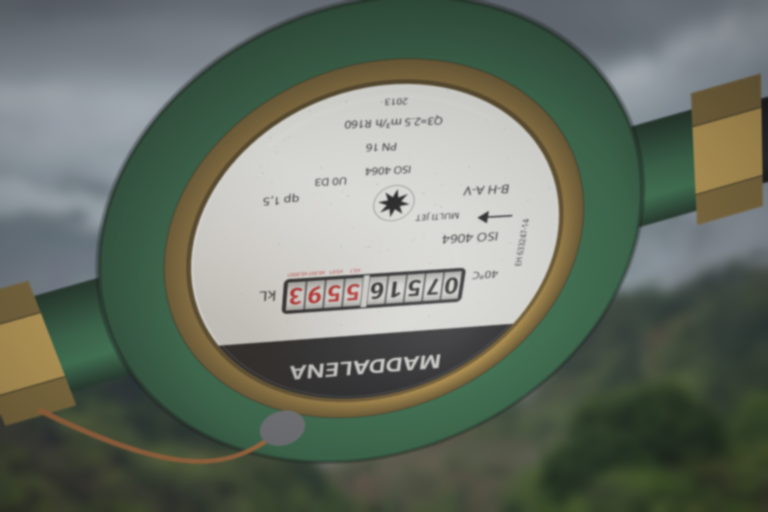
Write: 7516.5593 (kL)
